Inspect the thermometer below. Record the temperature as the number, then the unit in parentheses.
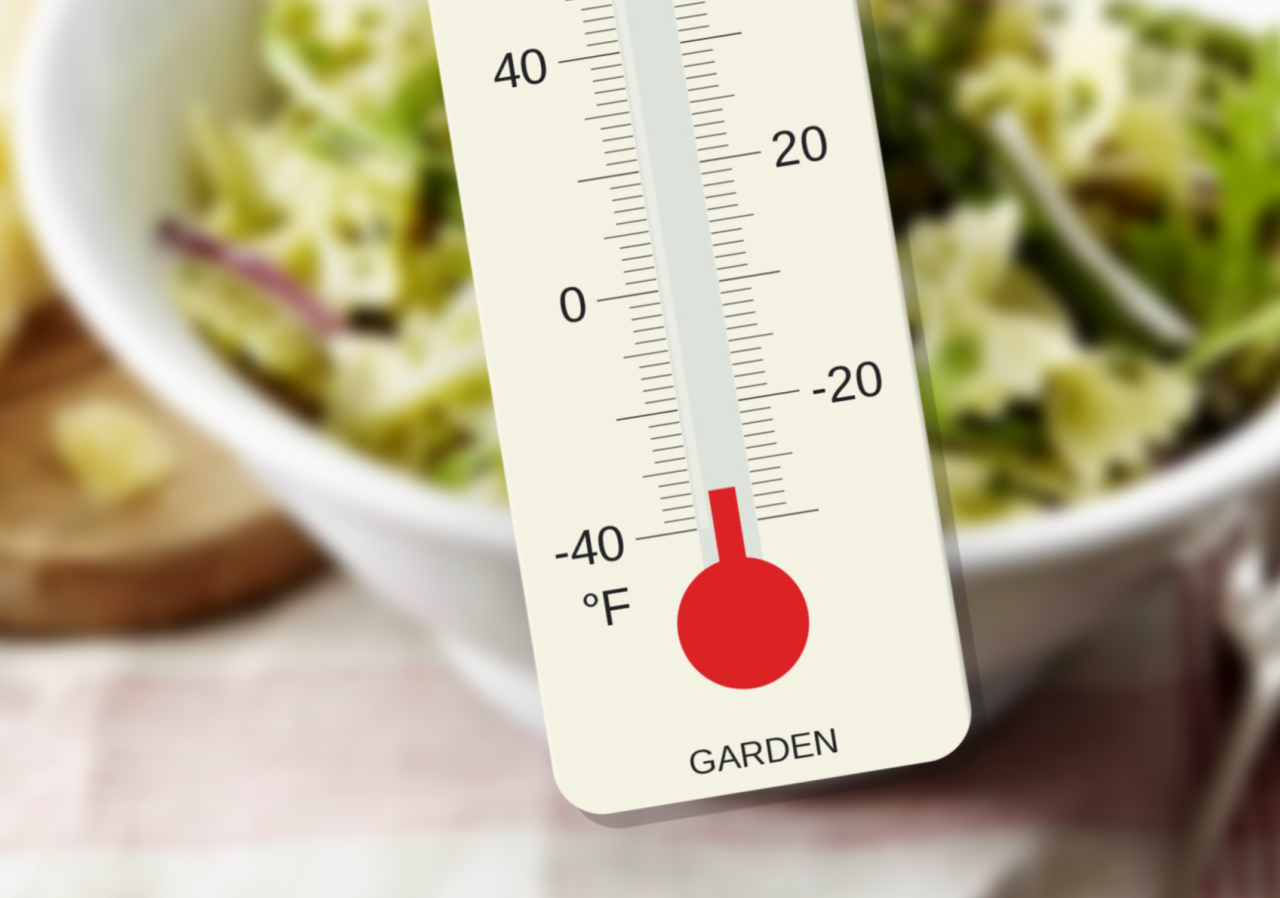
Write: -34 (°F)
